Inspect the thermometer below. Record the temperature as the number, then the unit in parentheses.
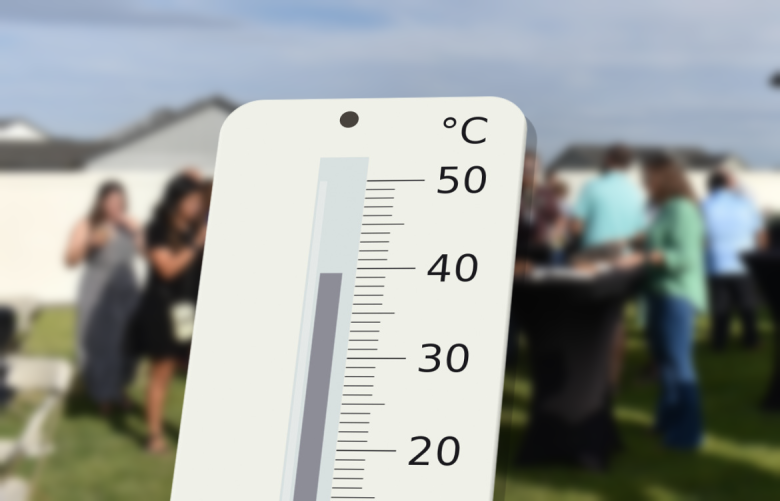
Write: 39.5 (°C)
